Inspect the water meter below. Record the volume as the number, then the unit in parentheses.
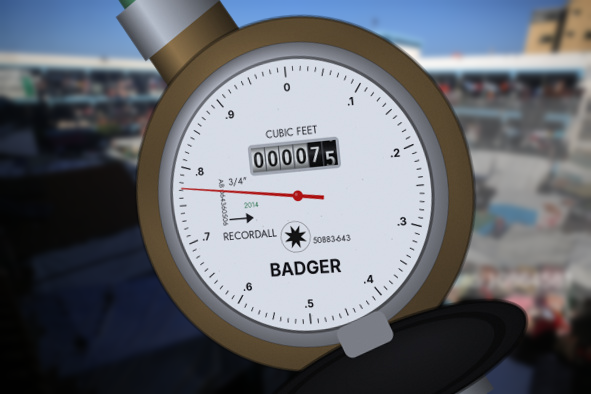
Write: 74.77 (ft³)
